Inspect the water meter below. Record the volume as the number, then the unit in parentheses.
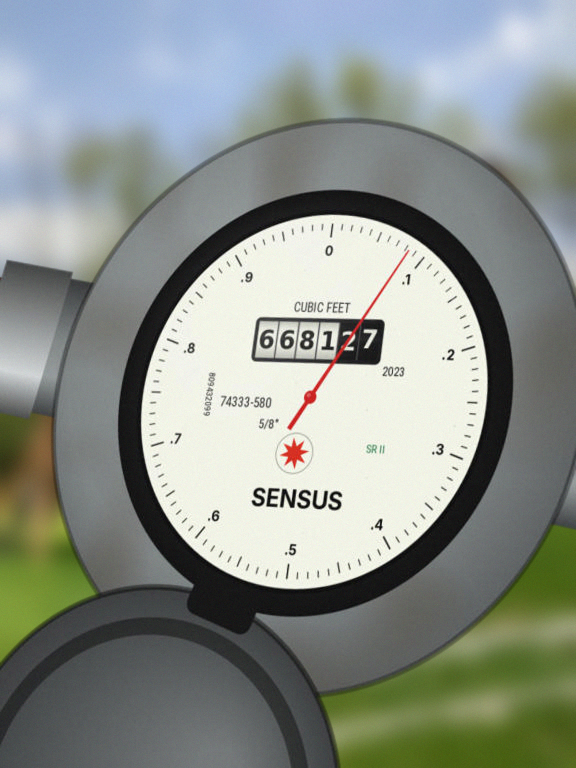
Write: 668127.08 (ft³)
